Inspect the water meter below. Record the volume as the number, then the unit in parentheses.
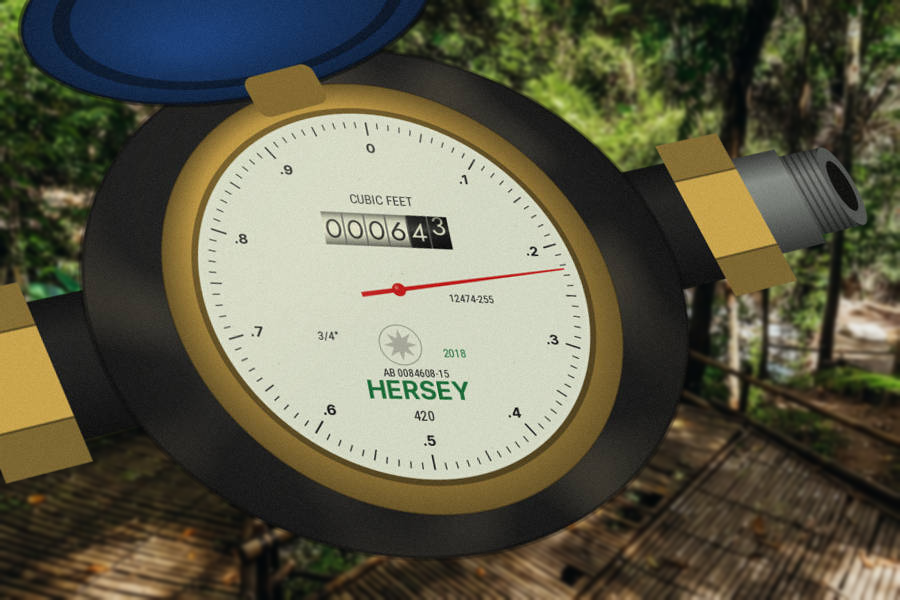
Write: 643.22 (ft³)
